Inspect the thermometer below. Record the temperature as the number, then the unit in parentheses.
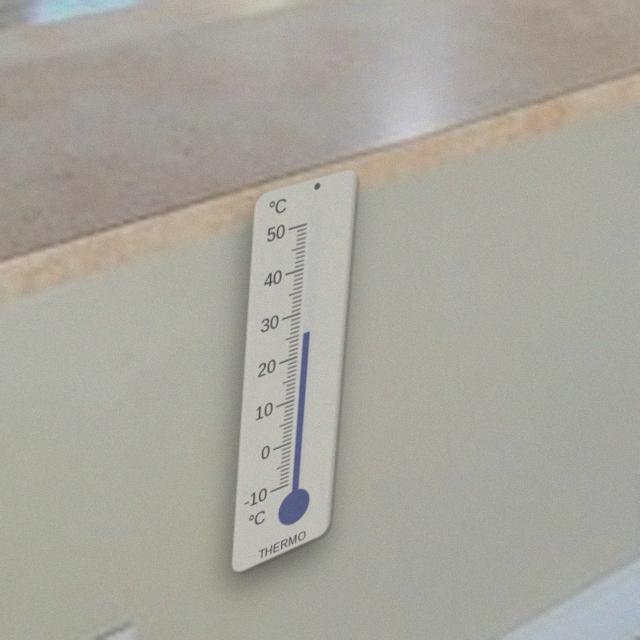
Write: 25 (°C)
